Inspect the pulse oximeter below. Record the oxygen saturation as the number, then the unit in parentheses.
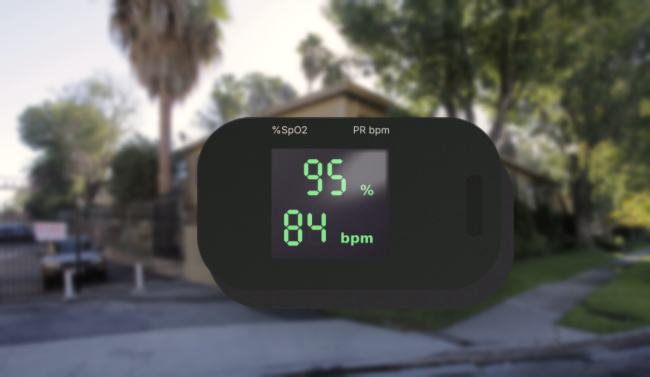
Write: 95 (%)
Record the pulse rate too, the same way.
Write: 84 (bpm)
